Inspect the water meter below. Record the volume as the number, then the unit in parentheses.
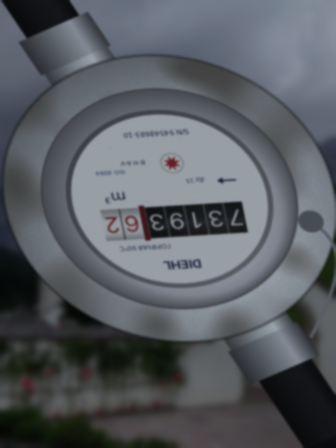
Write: 73193.62 (m³)
